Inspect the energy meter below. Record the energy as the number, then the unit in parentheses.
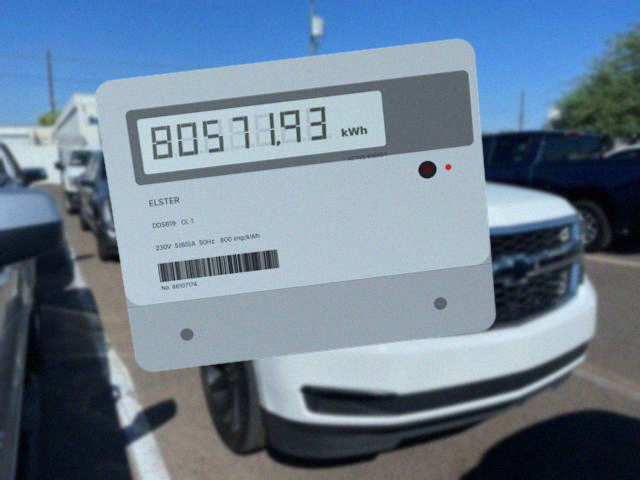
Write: 80571.93 (kWh)
